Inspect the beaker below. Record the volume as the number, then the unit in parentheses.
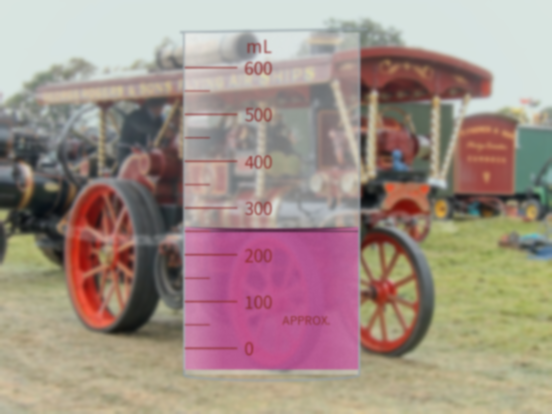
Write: 250 (mL)
